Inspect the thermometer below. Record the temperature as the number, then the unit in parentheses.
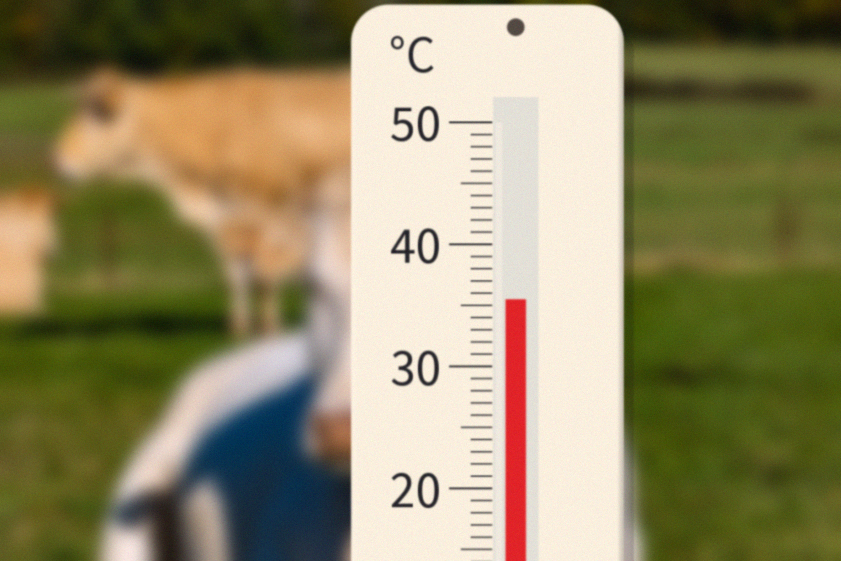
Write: 35.5 (°C)
